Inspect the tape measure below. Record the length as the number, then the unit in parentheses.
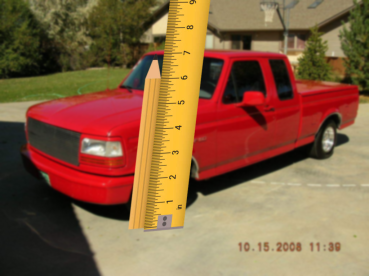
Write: 7 (in)
